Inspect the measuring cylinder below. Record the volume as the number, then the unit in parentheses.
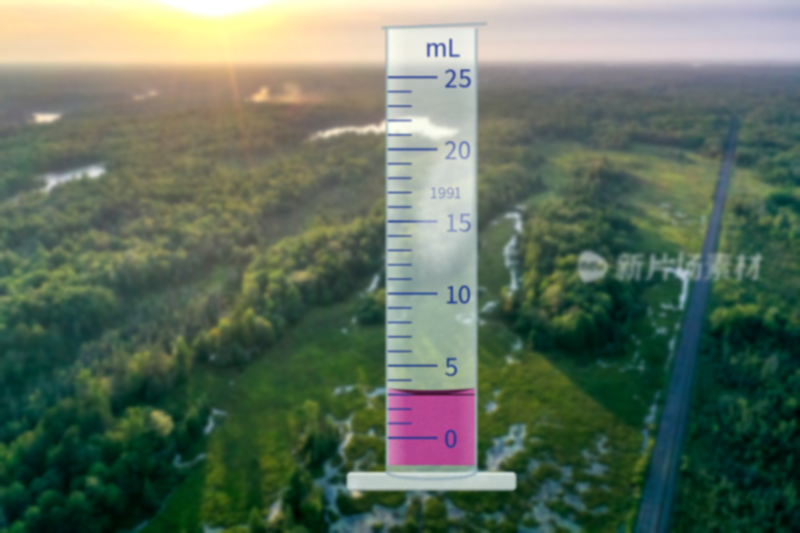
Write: 3 (mL)
